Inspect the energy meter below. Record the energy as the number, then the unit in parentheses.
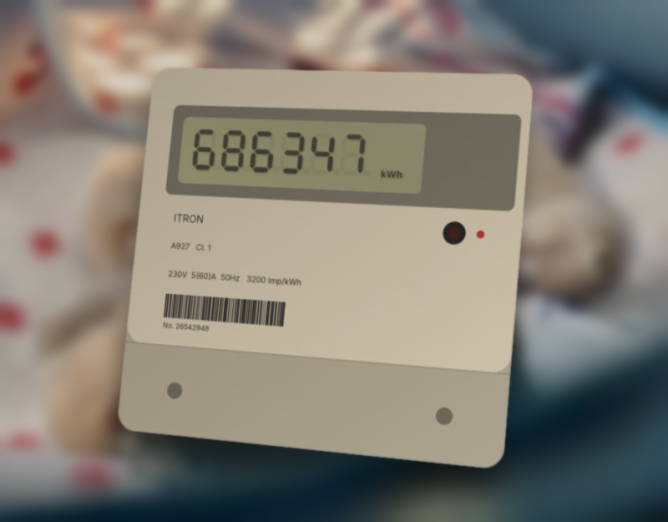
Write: 686347 (kWh)
